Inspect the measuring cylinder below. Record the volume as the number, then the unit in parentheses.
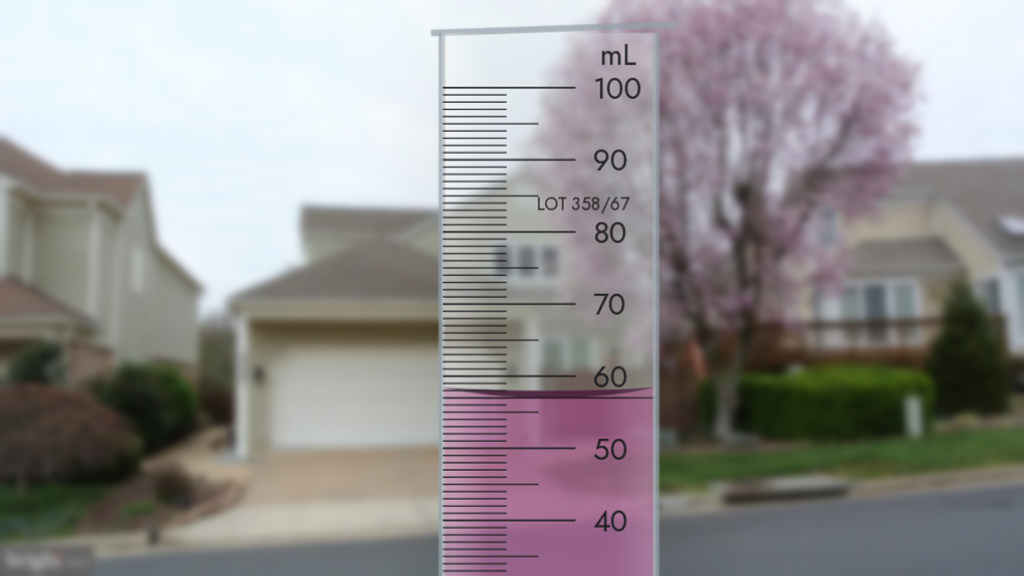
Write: 57 (mL)
